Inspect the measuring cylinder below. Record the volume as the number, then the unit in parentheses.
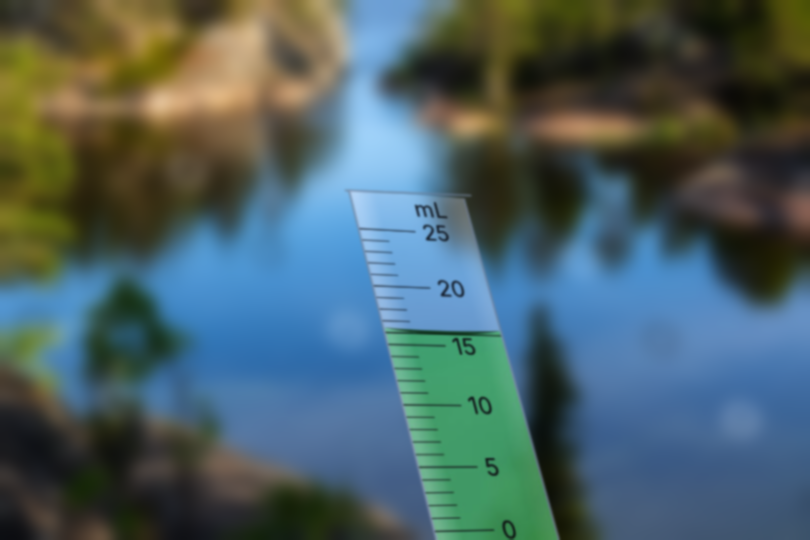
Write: 16 (mL)
